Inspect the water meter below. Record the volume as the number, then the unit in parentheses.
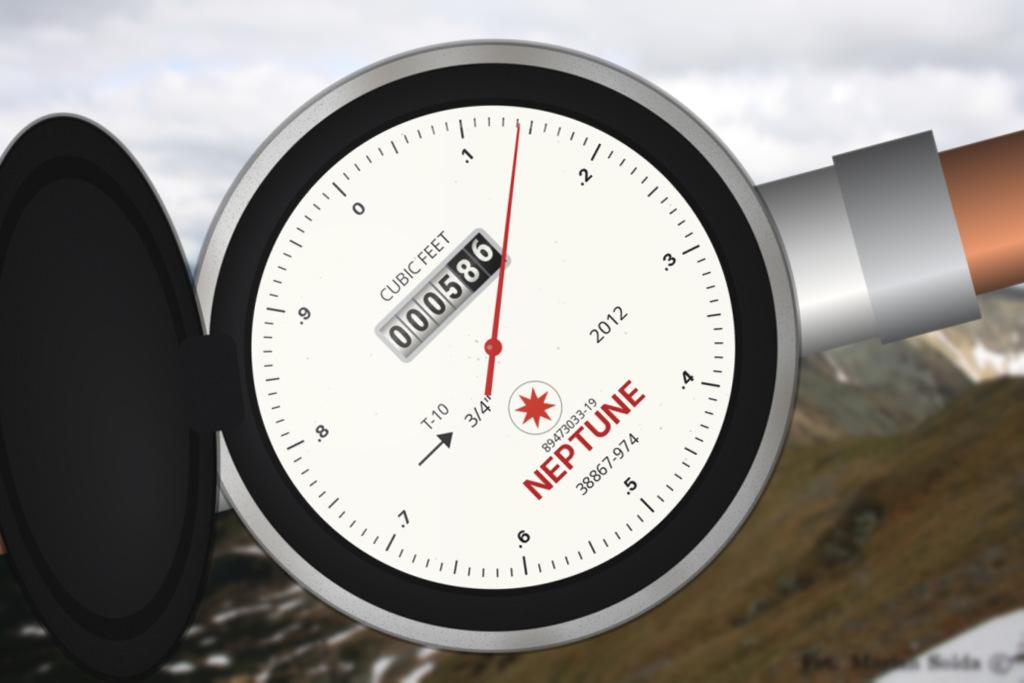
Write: 586.14 (ft³)
